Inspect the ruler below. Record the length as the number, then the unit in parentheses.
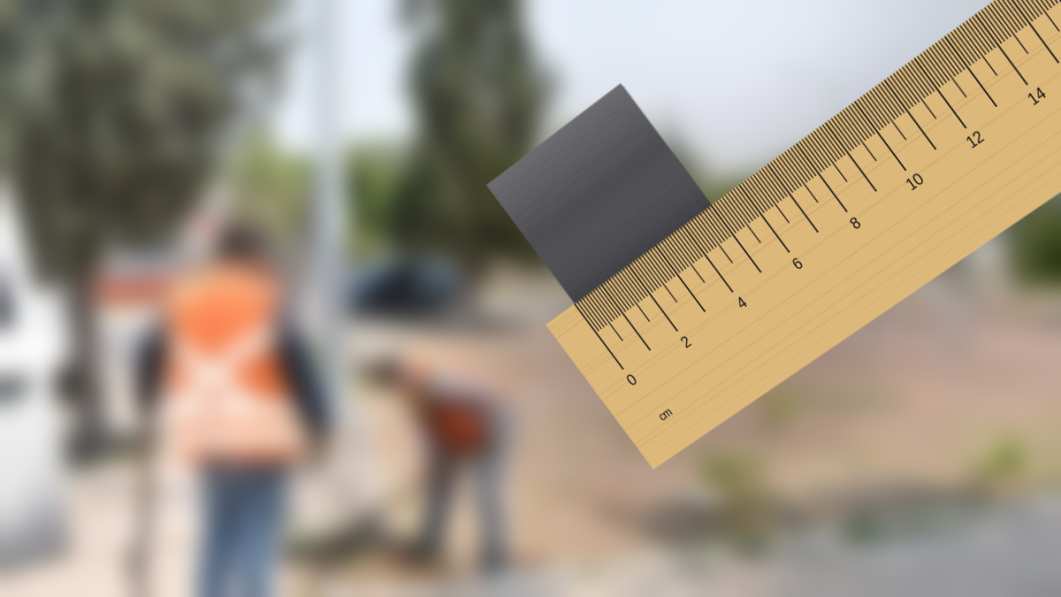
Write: 5 (cm)
